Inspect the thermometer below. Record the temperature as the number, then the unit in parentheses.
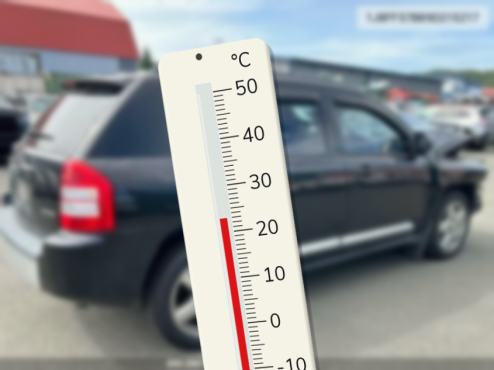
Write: 23 (°C)
